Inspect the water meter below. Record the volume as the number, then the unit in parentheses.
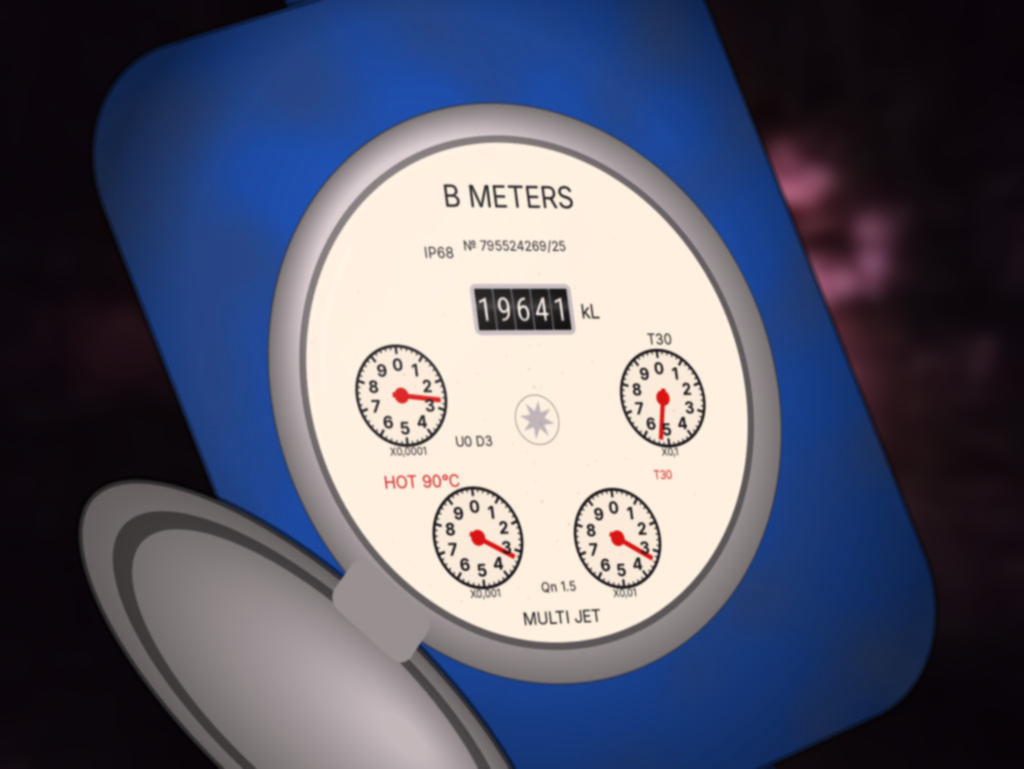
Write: 19641.5332 (kL)
